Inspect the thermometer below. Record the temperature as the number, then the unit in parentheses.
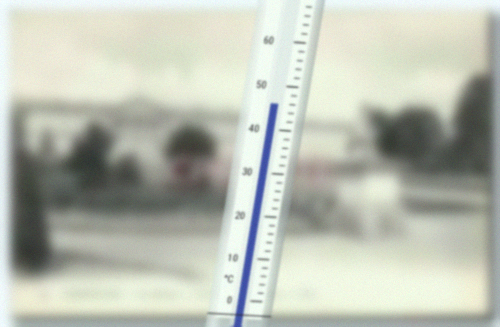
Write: 46 (°C)
